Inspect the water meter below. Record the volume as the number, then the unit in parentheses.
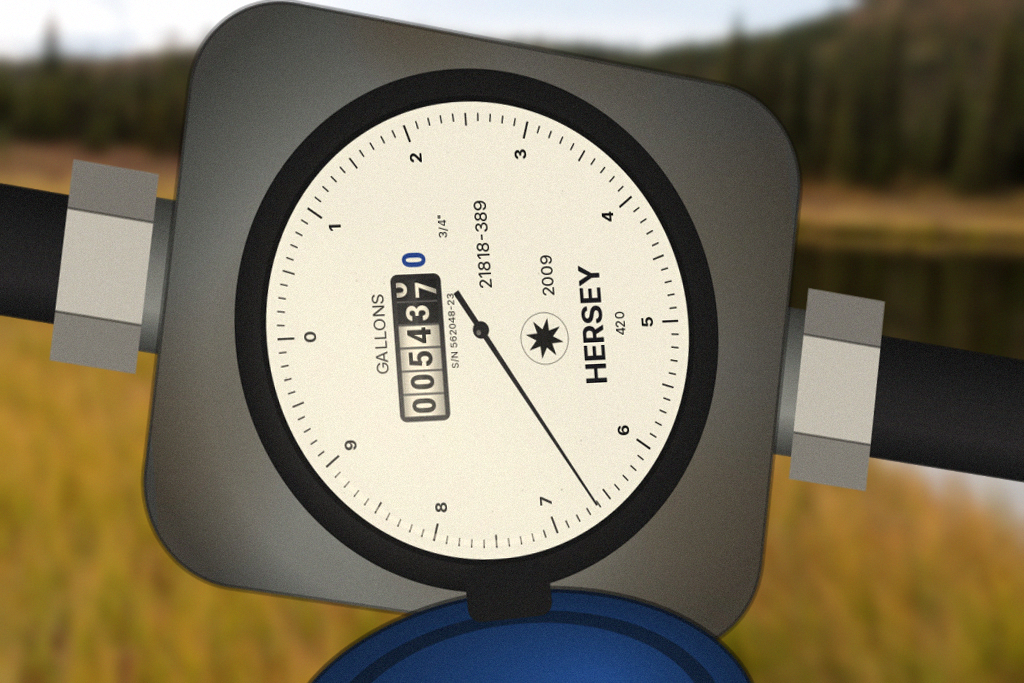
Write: 54366.6 (gal)
